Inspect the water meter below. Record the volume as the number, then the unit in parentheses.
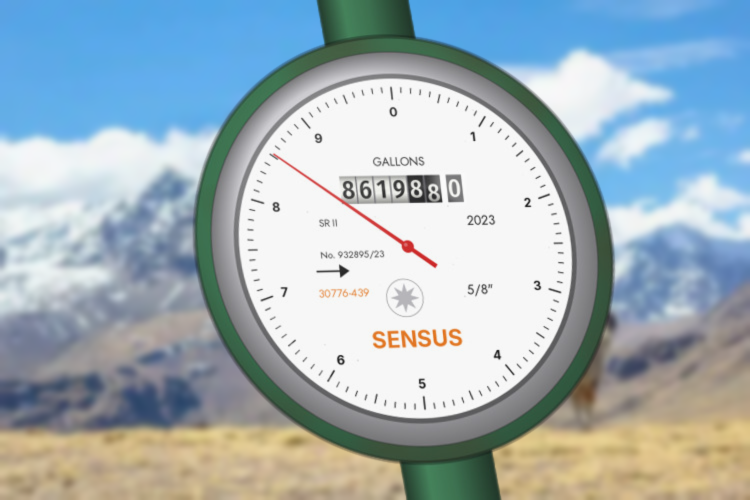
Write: 8619878.5 (gal)
